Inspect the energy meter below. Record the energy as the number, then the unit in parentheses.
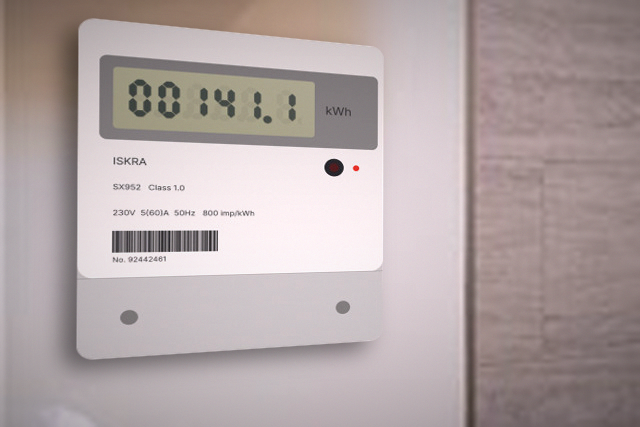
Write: 141.1 (kWh)
